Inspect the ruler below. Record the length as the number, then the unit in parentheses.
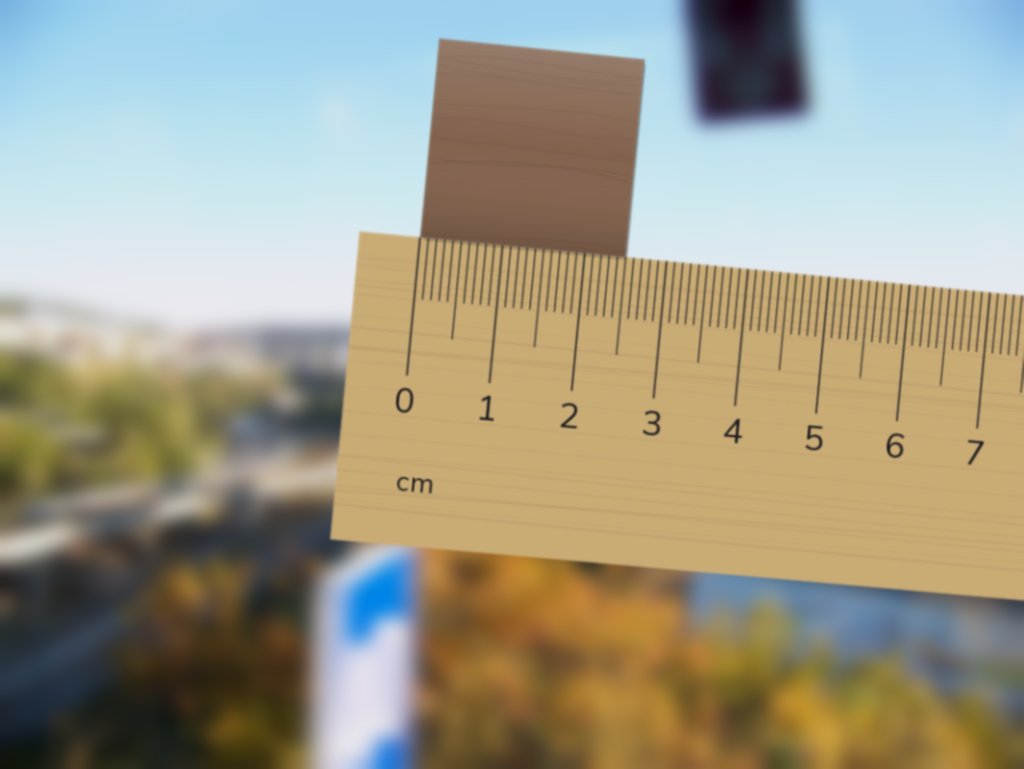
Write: 2.5 (cm)
